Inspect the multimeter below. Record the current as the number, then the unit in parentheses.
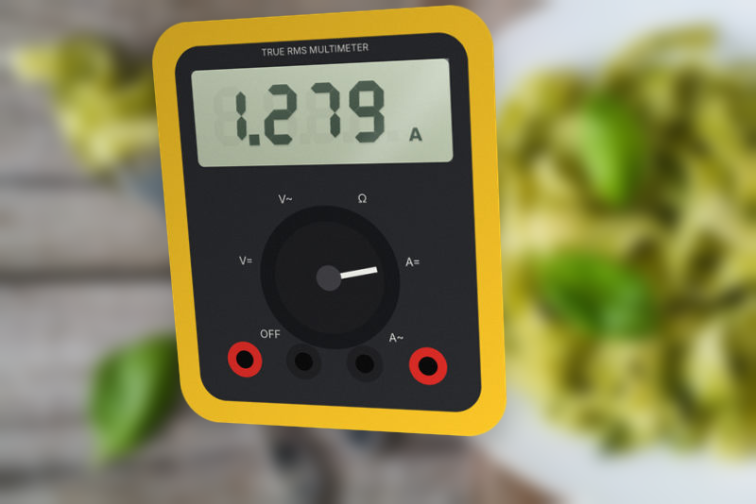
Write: 1.279 (A)
